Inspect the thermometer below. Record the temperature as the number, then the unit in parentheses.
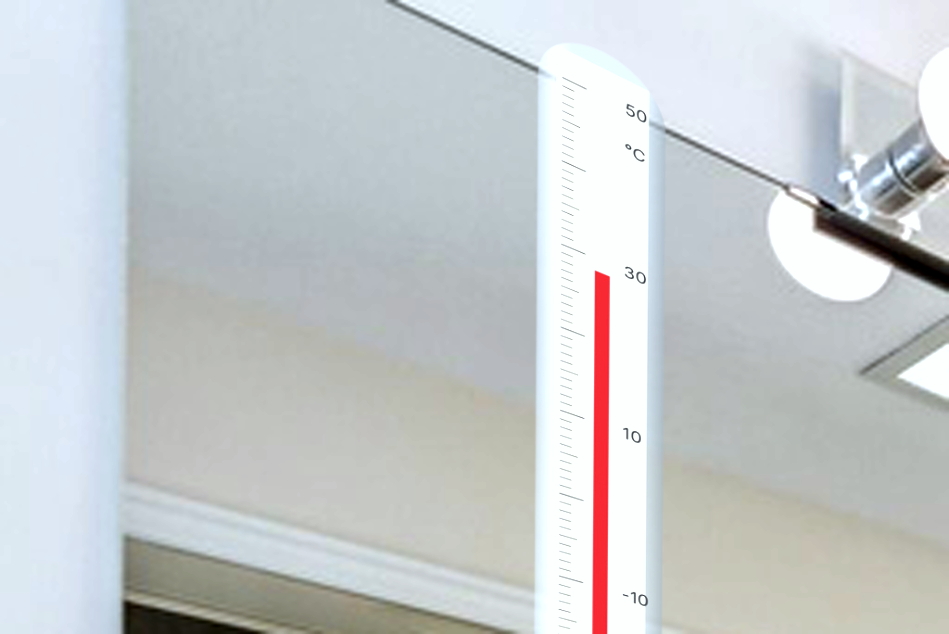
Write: 28.5 (°C)
